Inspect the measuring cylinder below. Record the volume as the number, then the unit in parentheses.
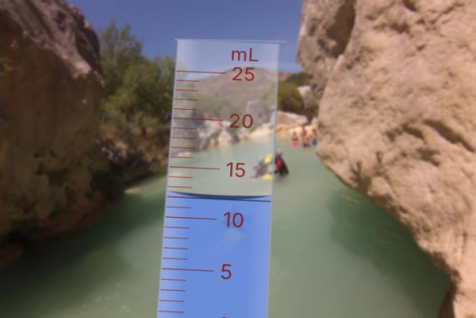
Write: 12 (mL)
